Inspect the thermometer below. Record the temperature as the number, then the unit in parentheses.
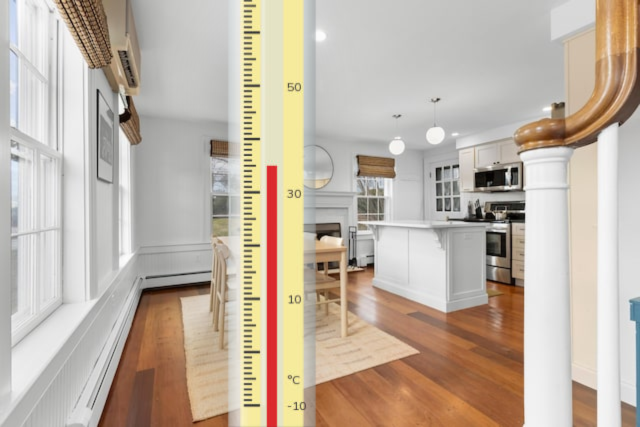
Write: 35 (°C)
